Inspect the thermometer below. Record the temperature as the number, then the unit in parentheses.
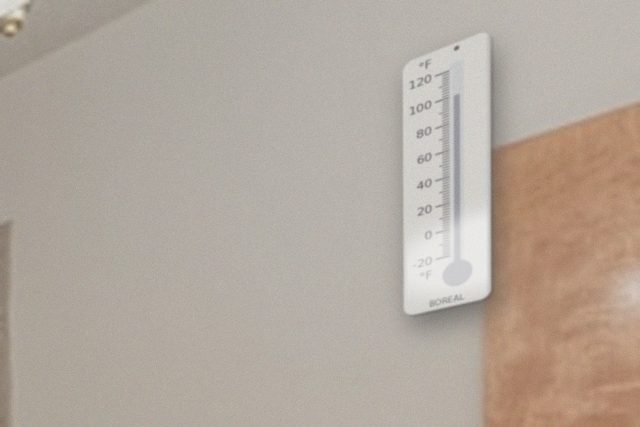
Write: 100 (°F)
